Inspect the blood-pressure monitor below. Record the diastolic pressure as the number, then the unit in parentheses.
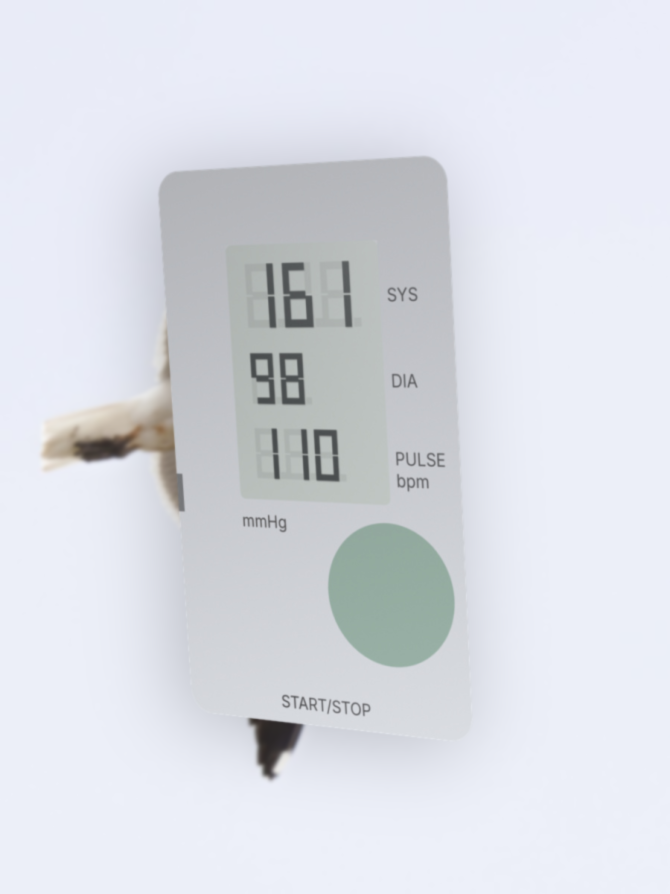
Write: 98 (mmHg)
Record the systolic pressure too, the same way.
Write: 161 (mmHg)
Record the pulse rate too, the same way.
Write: 110 (bpm)
